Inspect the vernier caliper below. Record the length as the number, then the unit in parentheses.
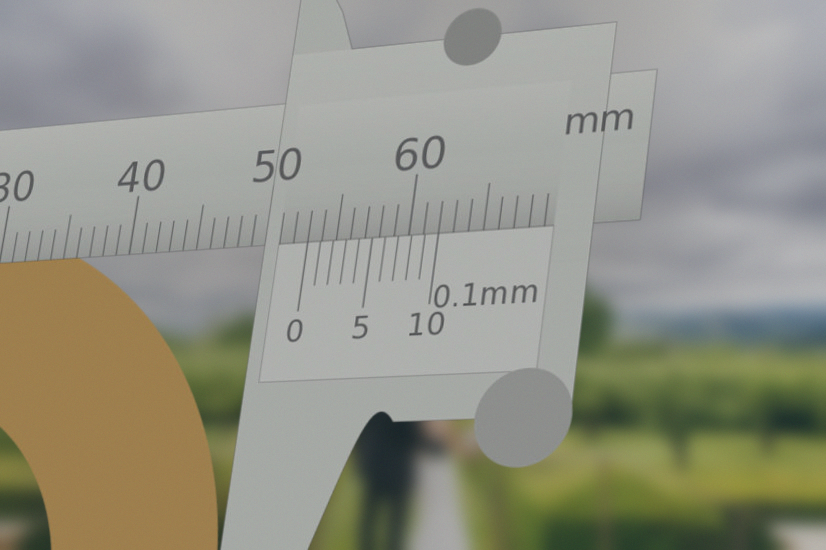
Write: 53.0 (mm)
